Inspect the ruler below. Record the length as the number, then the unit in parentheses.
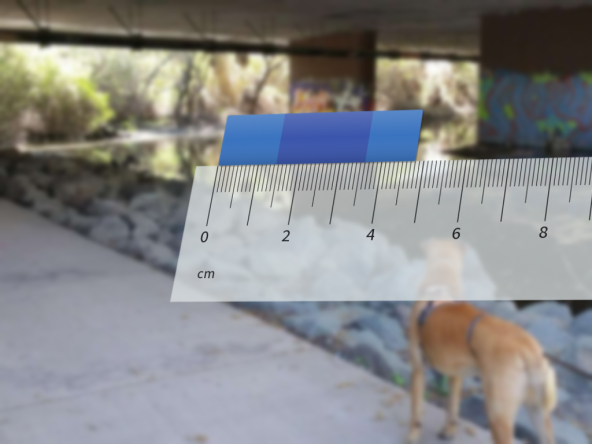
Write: 4.8 (cm)
